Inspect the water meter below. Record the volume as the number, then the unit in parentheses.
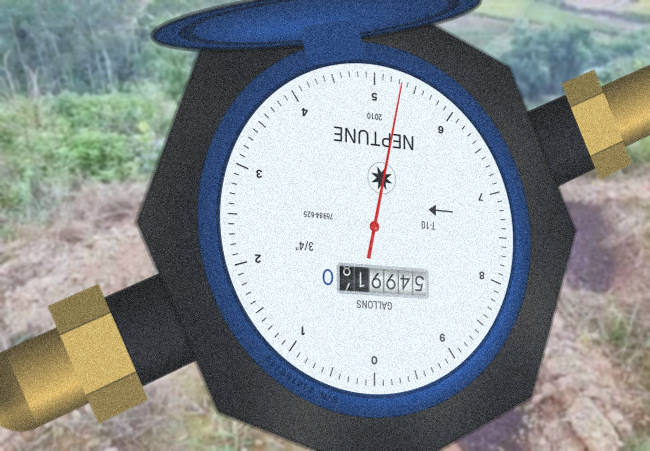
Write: 5499175.3 (gal)
